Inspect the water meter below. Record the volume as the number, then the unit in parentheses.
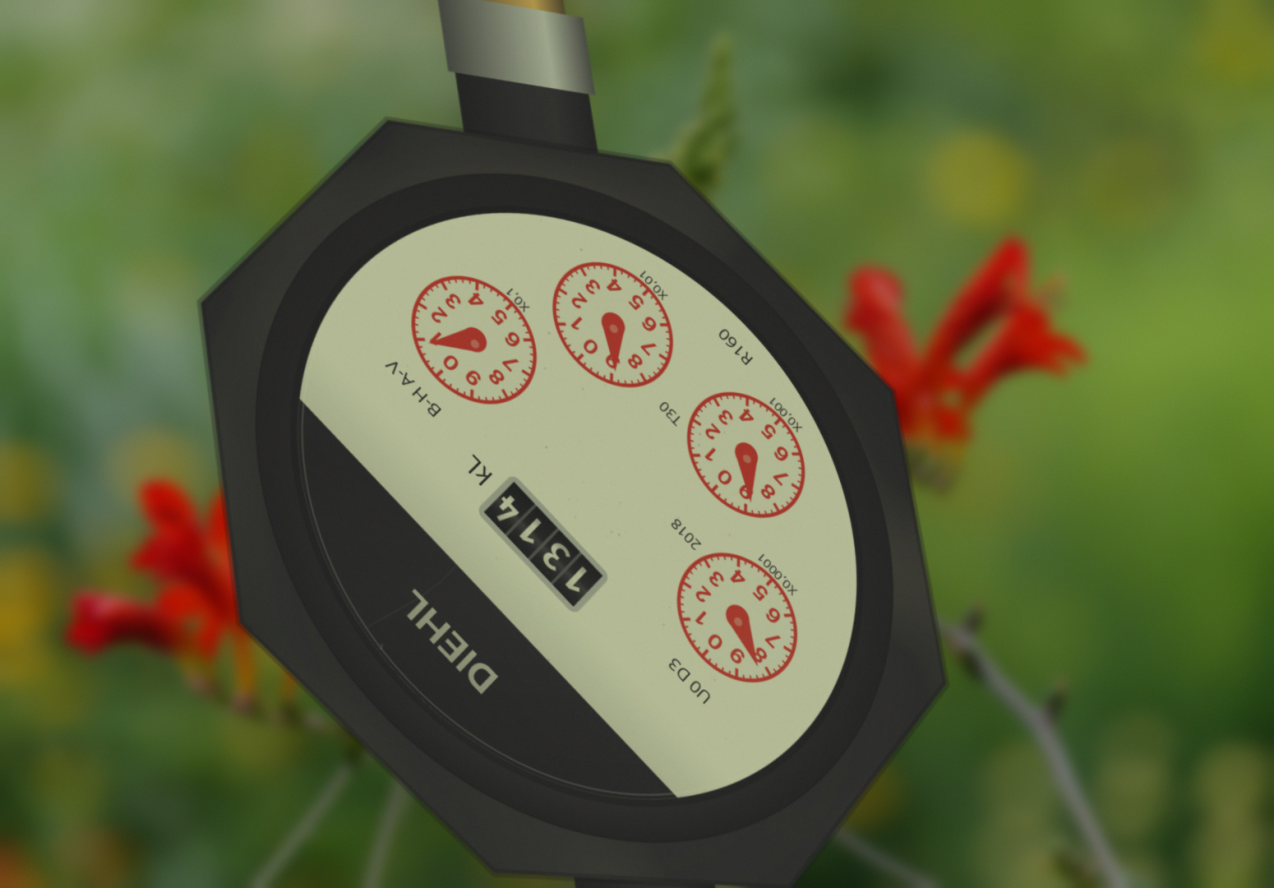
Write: 1314.0888 (kL)
